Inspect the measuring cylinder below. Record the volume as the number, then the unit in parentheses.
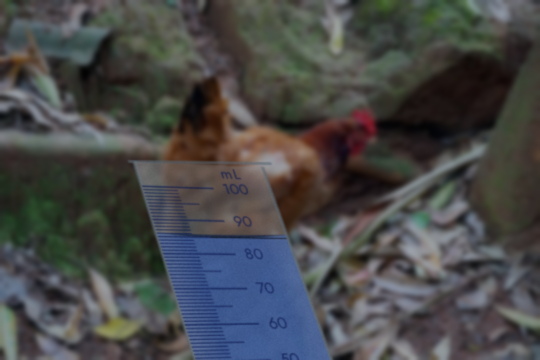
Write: 85 (mL)
